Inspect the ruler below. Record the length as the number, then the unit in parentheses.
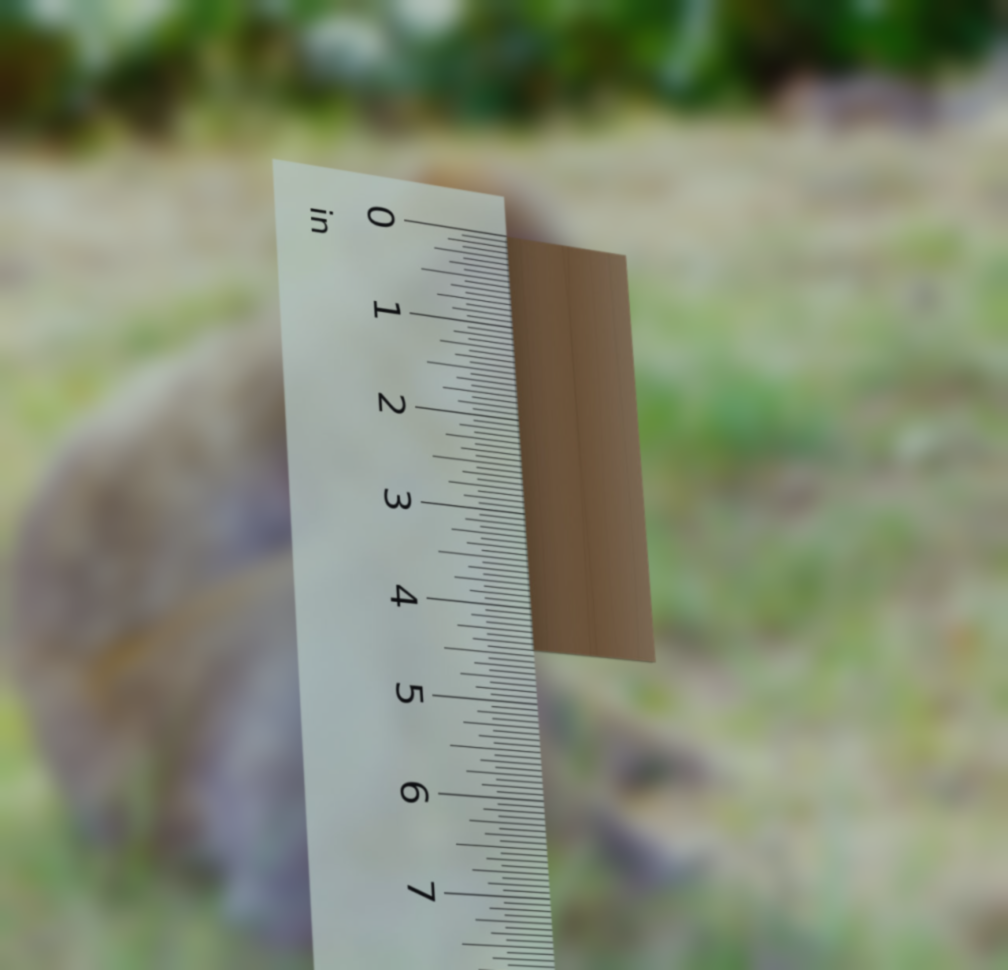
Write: 4.4375 (in)
